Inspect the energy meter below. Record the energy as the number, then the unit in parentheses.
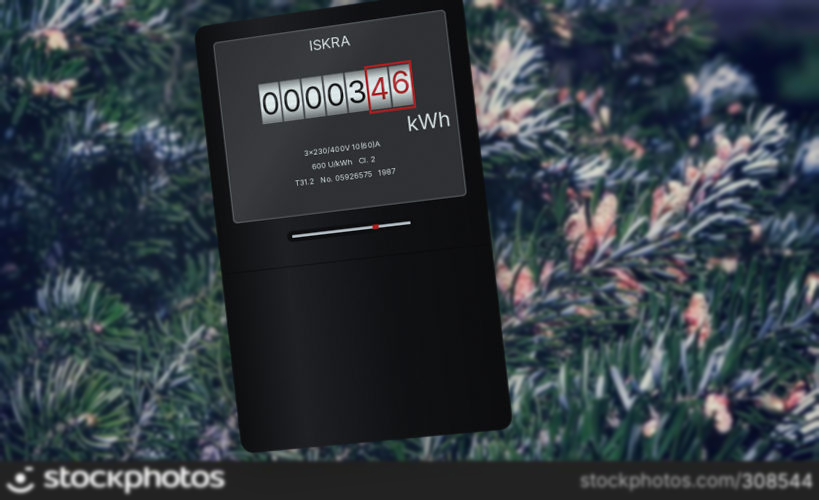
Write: 3.46 (kWh)
